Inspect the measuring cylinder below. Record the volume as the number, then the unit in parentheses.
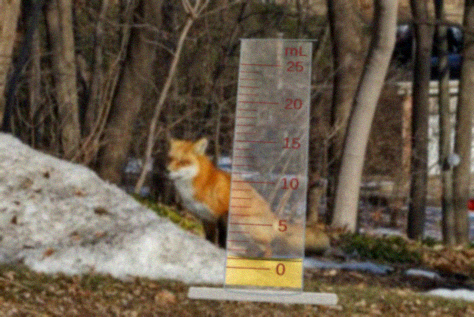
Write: 1 (mL)
